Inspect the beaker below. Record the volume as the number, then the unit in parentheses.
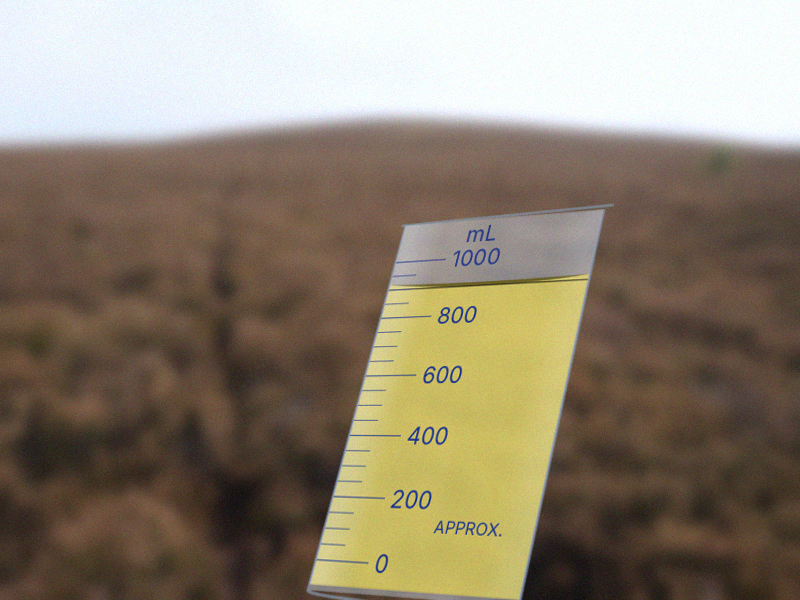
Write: 900 (mL)
